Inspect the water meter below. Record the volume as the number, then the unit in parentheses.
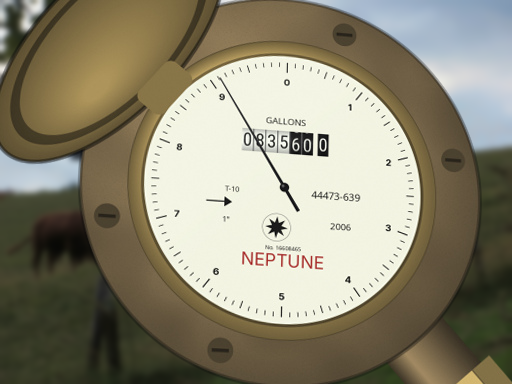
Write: 835599.1 (gal)
